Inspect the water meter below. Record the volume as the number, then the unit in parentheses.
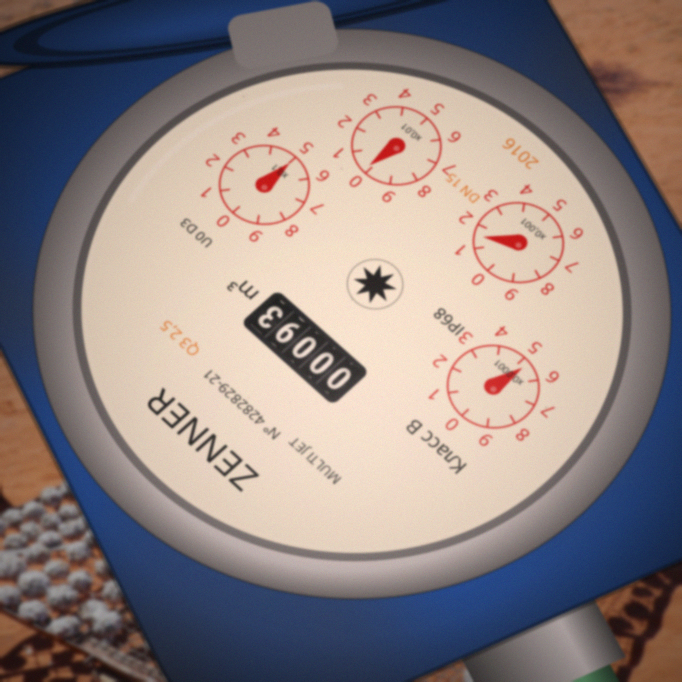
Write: 93.5015 (m³)
